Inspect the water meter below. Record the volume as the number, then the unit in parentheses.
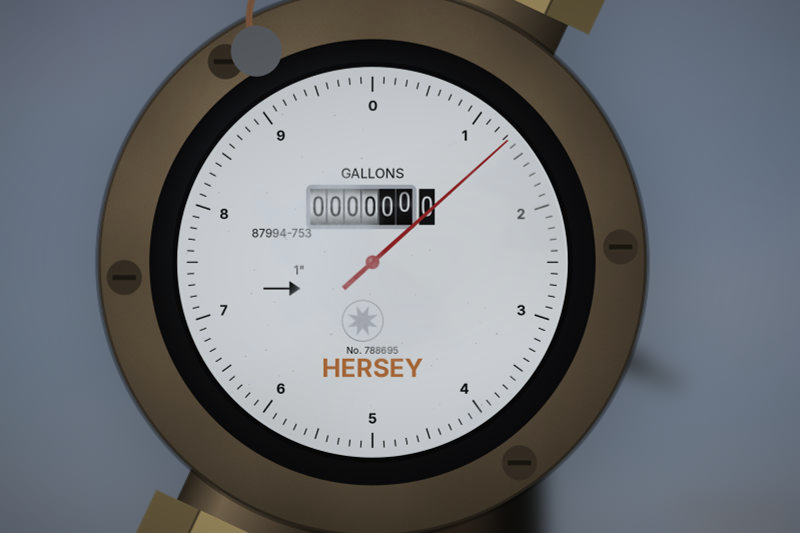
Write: 1.3 (gal)
